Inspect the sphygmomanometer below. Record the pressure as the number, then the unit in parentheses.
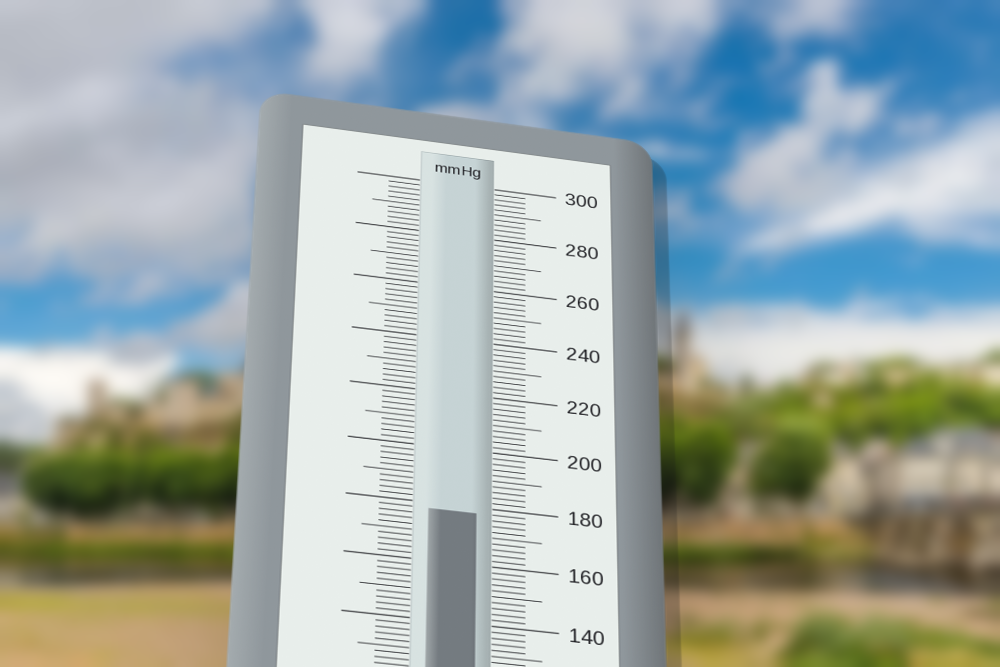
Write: 178 (mmHg)
